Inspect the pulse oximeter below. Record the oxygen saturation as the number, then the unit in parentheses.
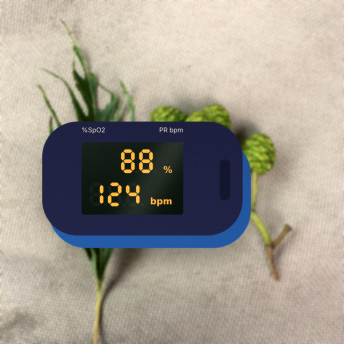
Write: 88 (%)
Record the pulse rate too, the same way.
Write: 124 (bpm)
